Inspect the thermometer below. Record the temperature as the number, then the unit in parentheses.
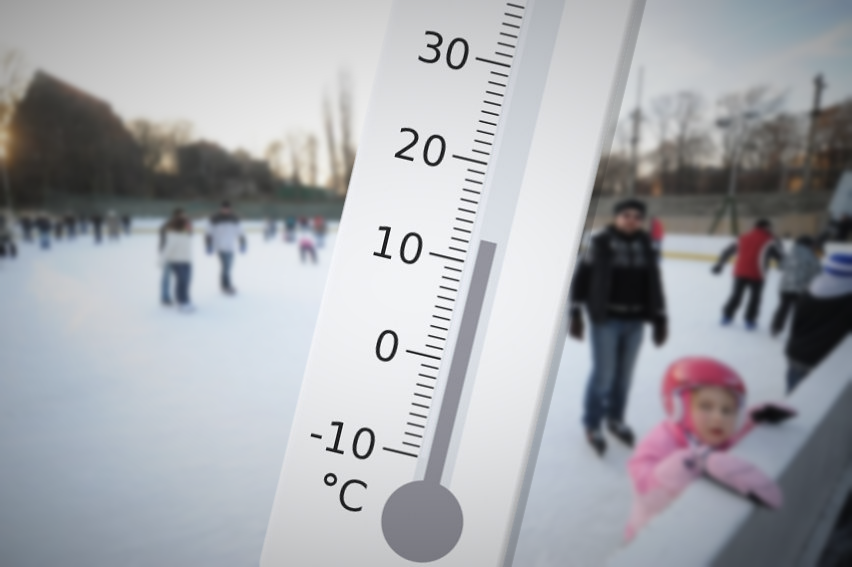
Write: 12.5 (°C)
